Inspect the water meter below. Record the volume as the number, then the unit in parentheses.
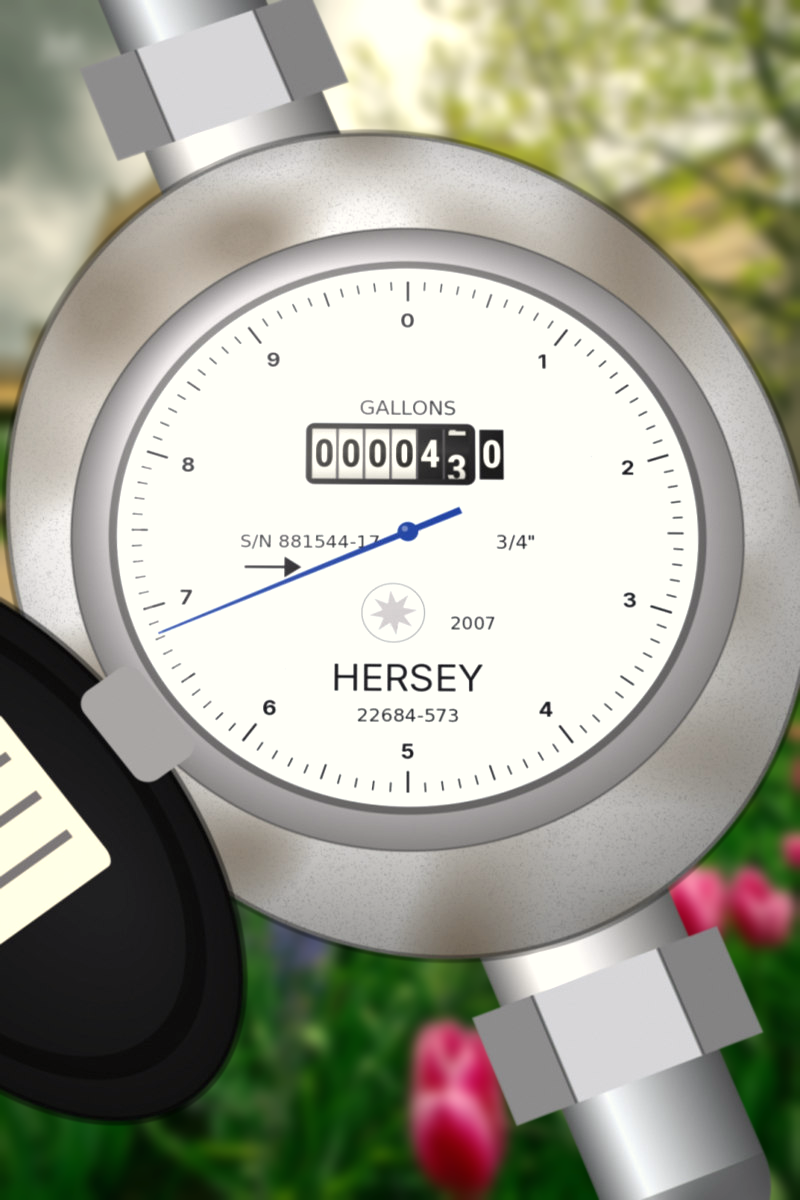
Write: 426.8 (gal)
